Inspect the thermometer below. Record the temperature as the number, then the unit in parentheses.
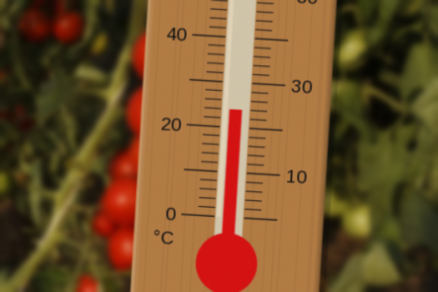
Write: 24 (°C)
